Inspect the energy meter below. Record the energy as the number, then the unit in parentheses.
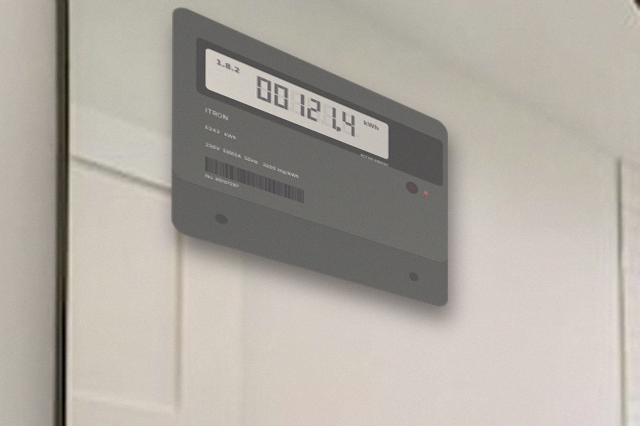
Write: 121.4 (kWh)
